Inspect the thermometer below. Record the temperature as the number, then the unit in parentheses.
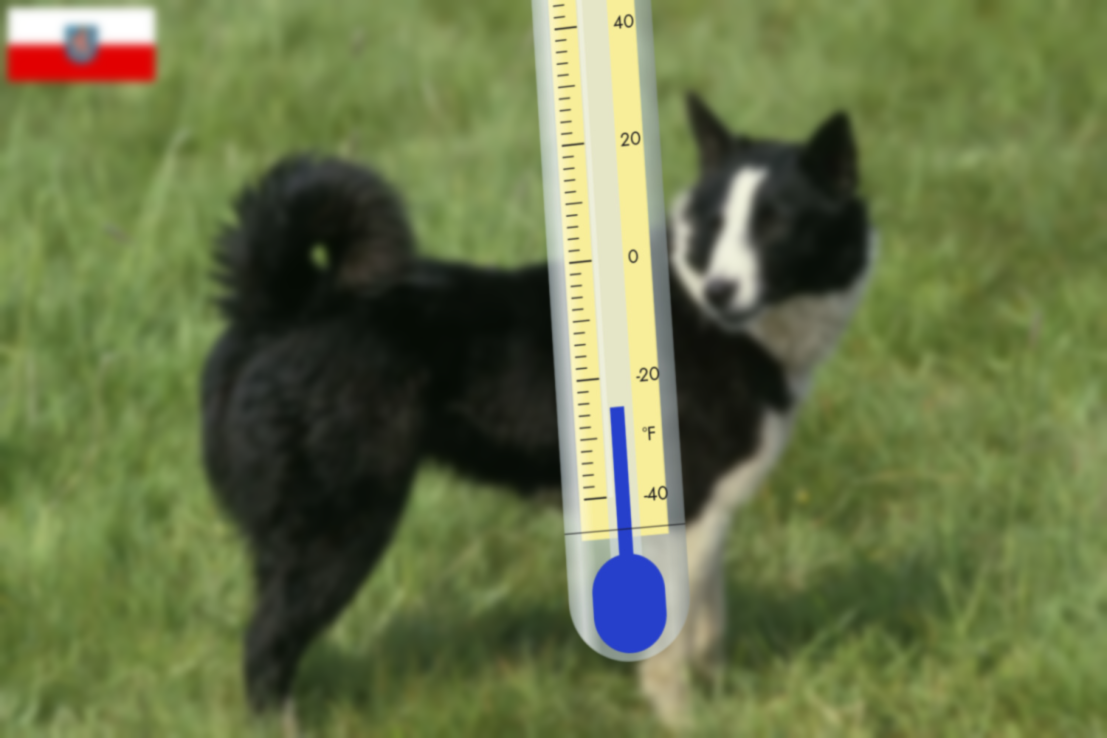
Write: -25 (°F)
